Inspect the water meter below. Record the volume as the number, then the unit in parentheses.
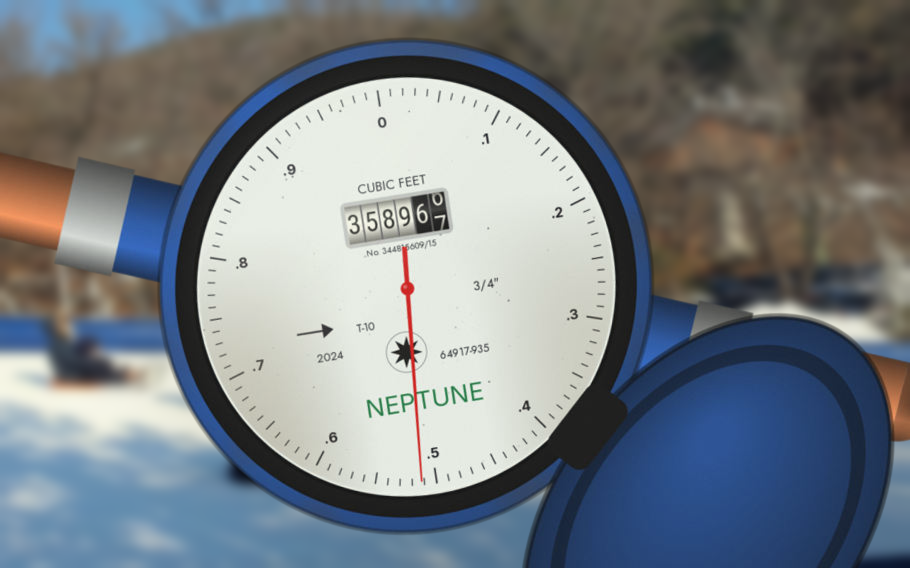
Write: 358966.51 (ft³)
